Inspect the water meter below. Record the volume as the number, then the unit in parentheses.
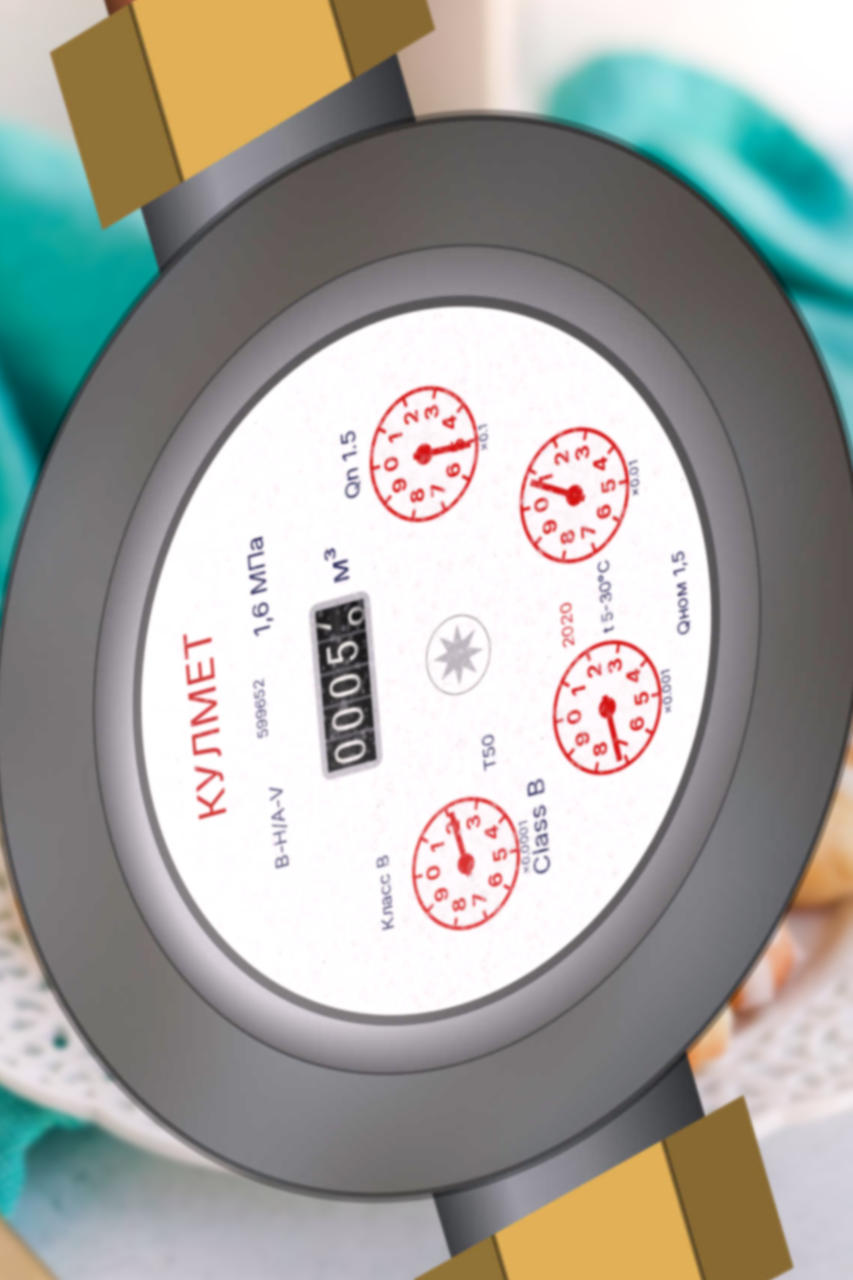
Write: 57.5072 (m³)
